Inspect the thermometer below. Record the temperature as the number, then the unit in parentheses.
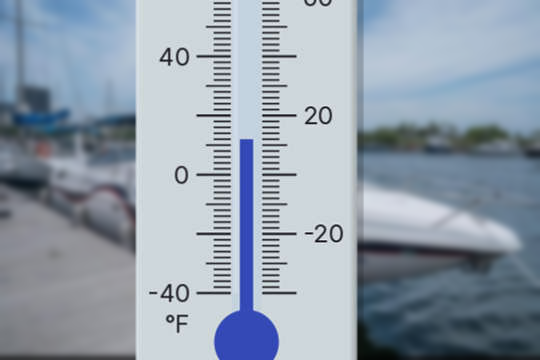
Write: 12 (°F)
